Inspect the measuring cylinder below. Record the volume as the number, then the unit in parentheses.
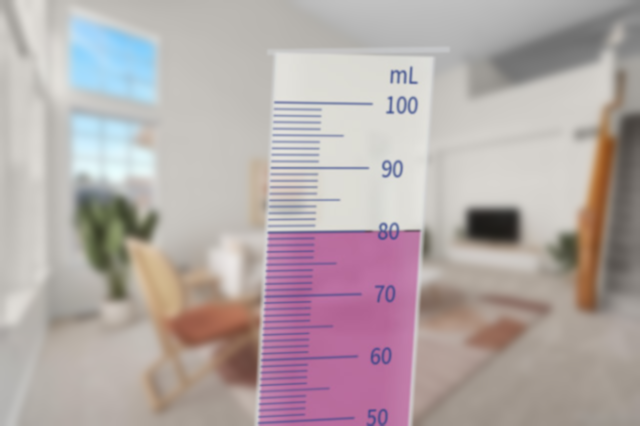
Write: 80 (mL)
